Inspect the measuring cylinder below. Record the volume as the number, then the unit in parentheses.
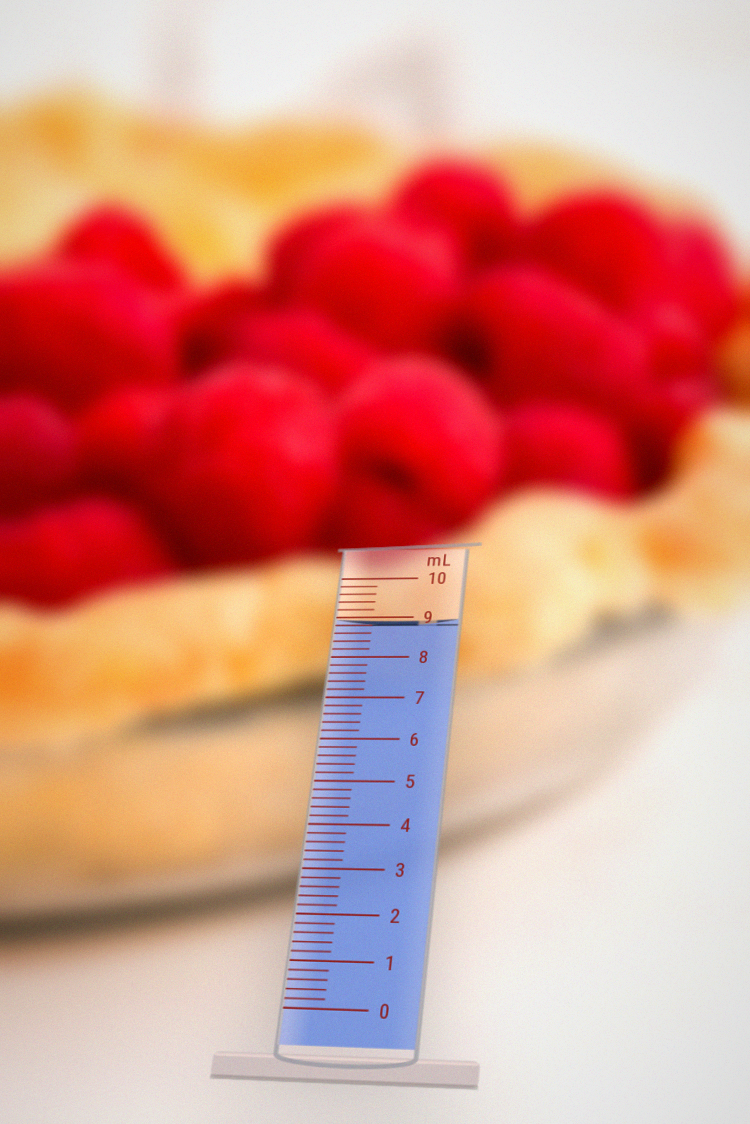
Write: 8.8 (mL)
